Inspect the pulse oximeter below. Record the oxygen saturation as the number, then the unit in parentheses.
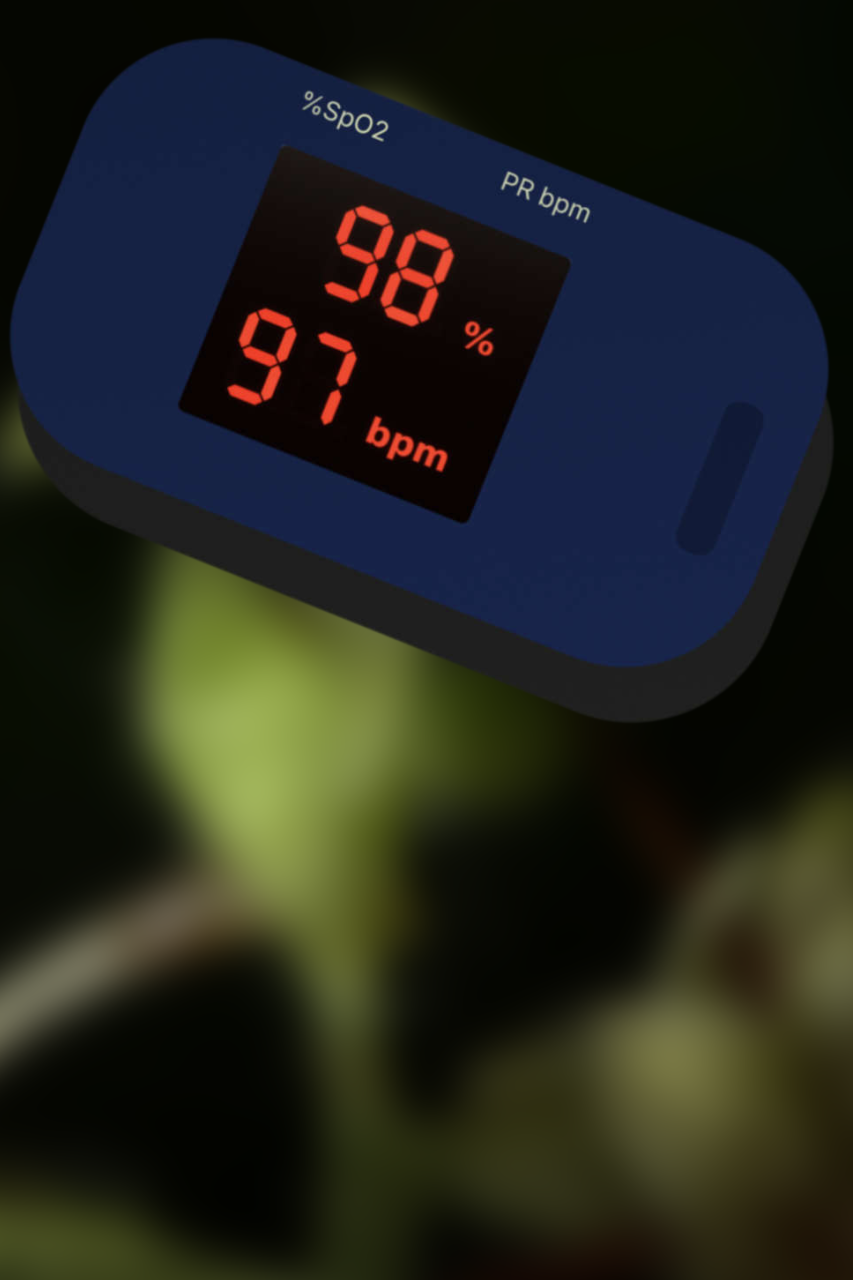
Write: 98 (%)
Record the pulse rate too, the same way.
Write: 97 (bpm)
